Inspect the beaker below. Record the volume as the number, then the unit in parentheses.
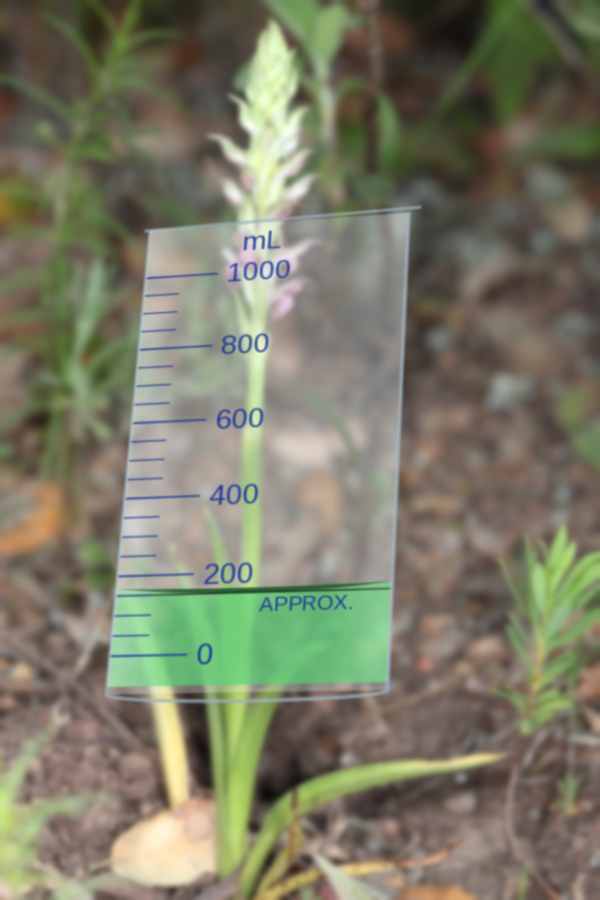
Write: 150 (mL)
